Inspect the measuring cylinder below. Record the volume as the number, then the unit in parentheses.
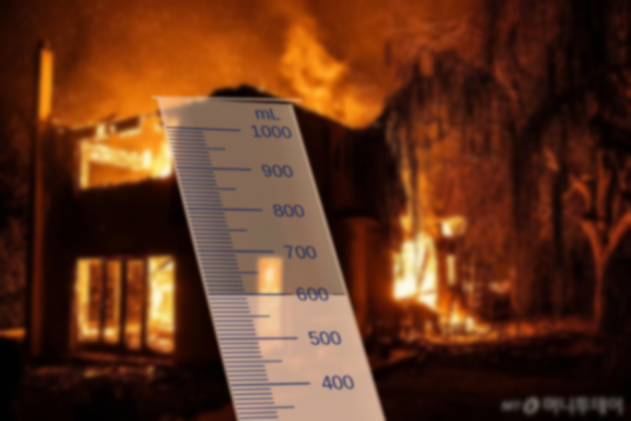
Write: 600 (mL)
